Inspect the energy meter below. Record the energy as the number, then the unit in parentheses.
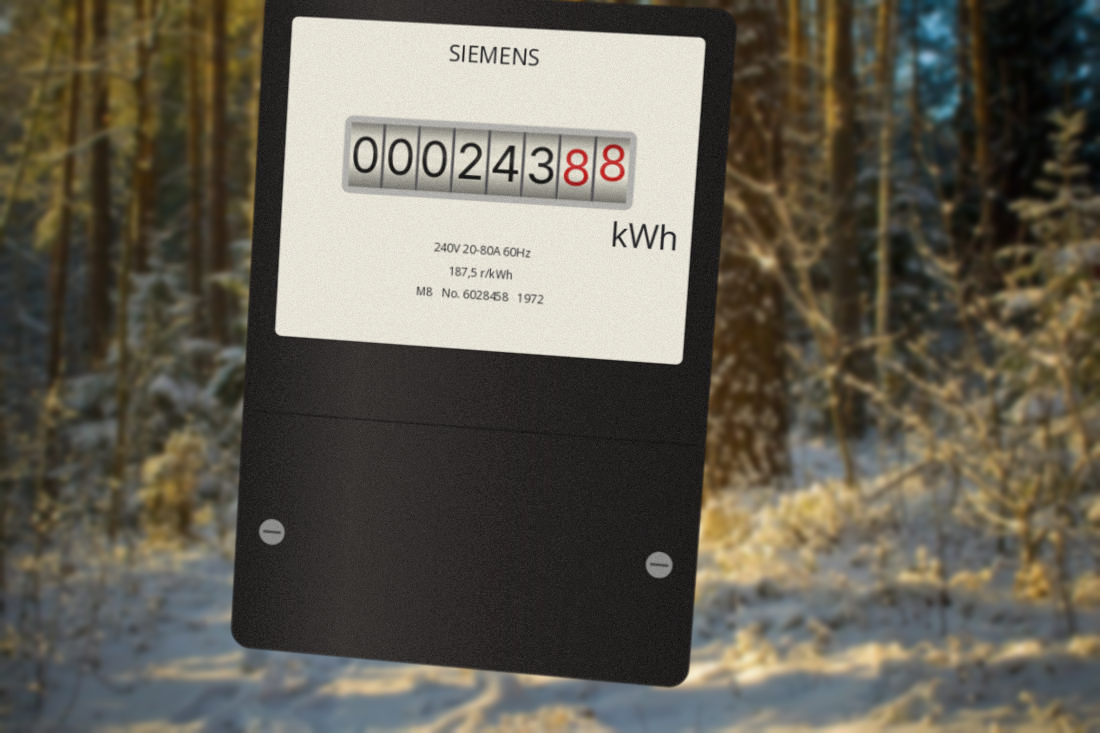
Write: 243.88 (kWh)
